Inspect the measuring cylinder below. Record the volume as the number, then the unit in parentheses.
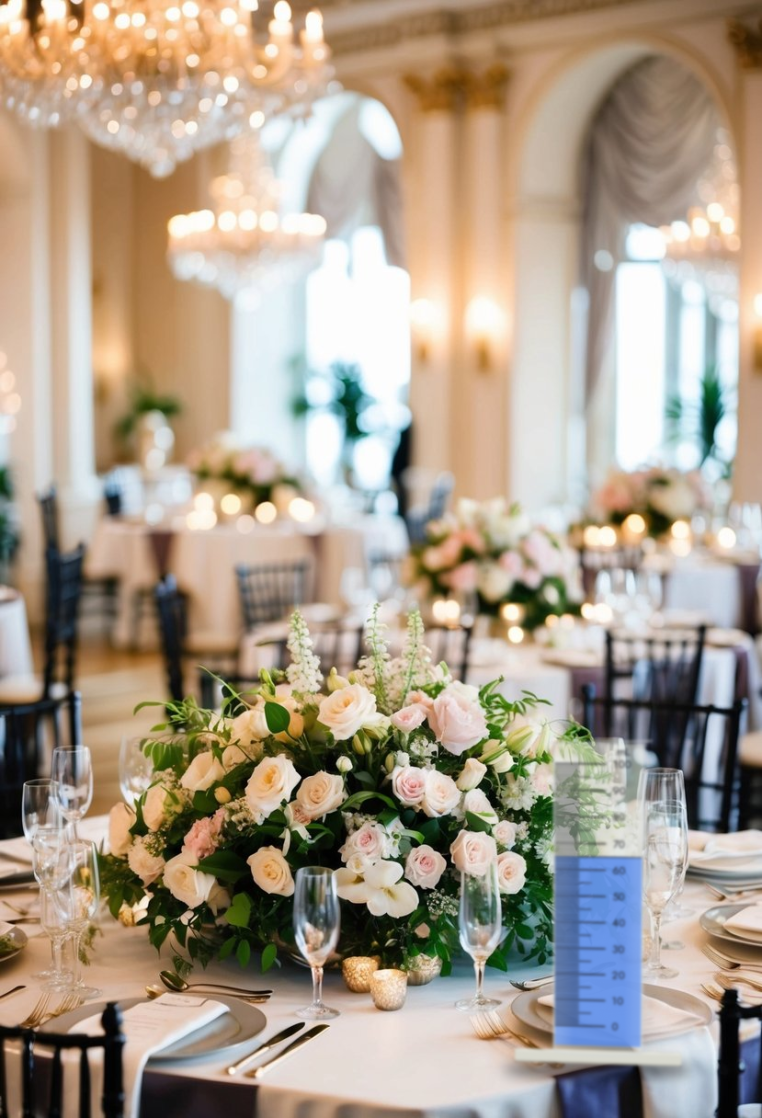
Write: 65 (mL)
